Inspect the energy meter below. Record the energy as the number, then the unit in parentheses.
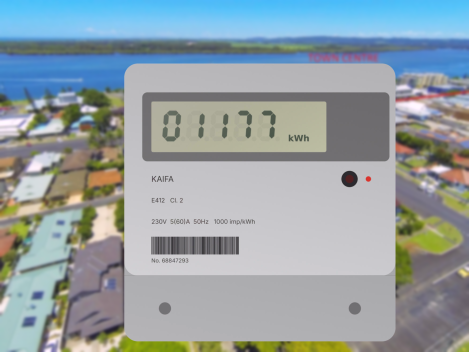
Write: 1177 (kWh)
